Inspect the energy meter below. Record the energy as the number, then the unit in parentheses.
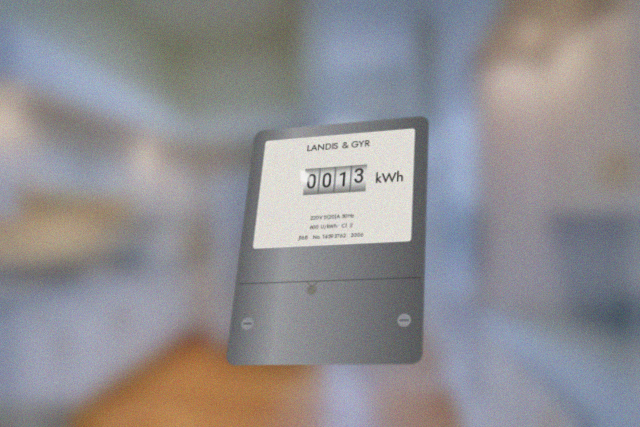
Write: 13 (kWh)
